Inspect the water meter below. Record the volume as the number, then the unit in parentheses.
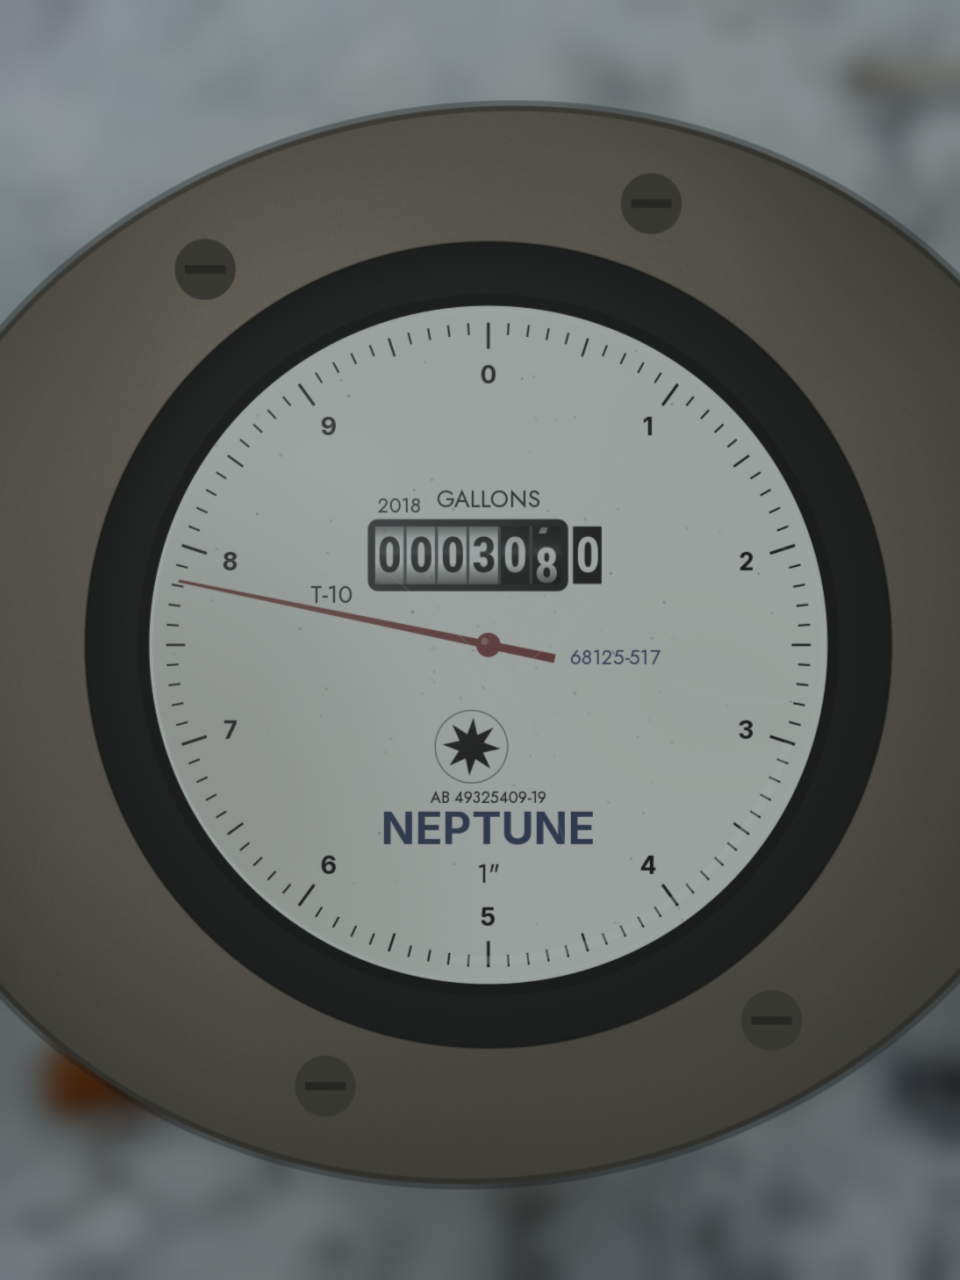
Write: 3077.8 (gal)
